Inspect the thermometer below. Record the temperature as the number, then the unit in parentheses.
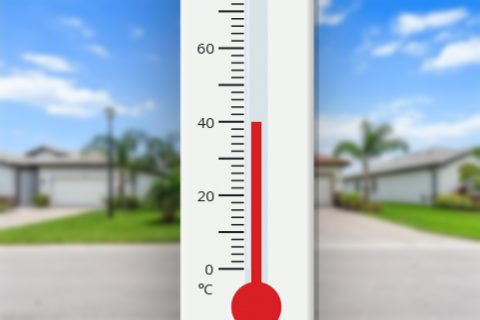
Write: 40 (°C)
